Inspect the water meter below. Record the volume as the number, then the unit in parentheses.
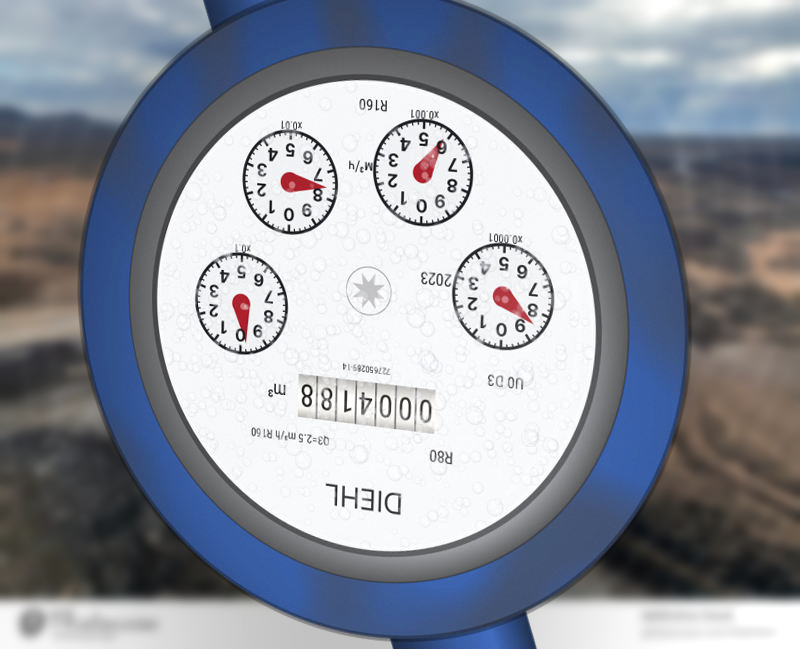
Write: 4187.9758 (m³)
